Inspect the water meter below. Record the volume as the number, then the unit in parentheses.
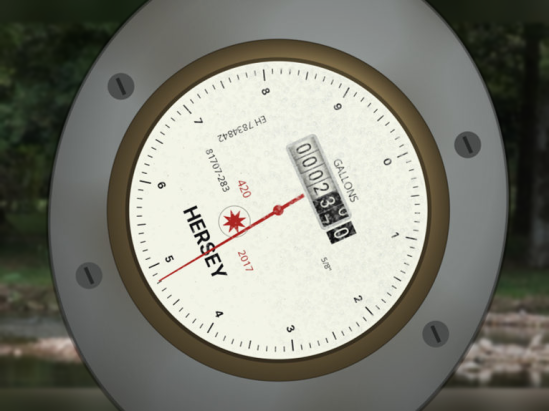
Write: 2364.8 (gal)
